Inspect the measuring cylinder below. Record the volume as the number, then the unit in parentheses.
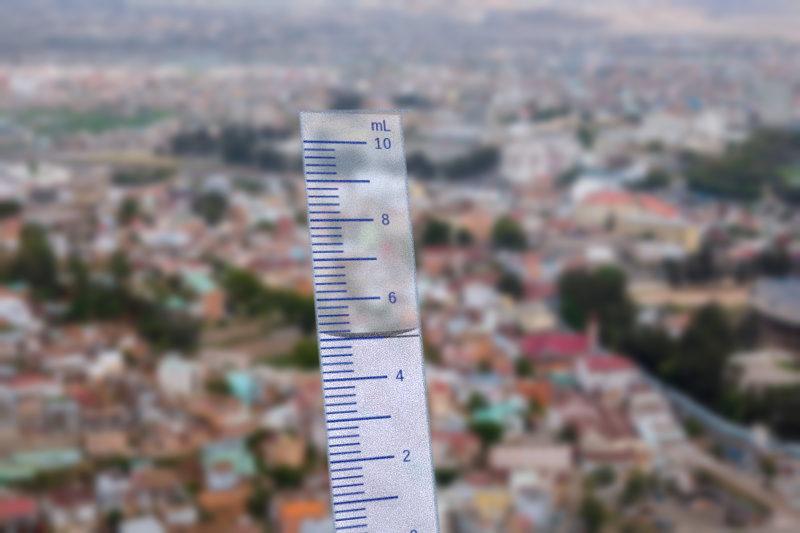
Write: 5 (mL)
